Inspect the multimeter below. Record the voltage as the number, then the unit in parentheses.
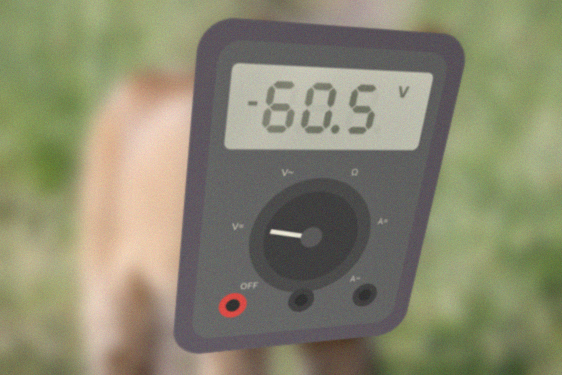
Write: -60.5 (V)
